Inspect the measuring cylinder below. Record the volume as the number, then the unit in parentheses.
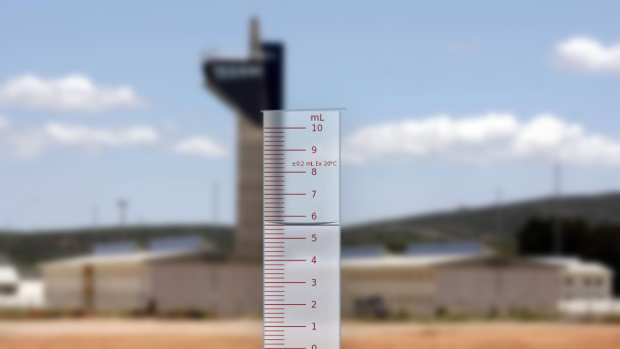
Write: 5.6 (mL)
